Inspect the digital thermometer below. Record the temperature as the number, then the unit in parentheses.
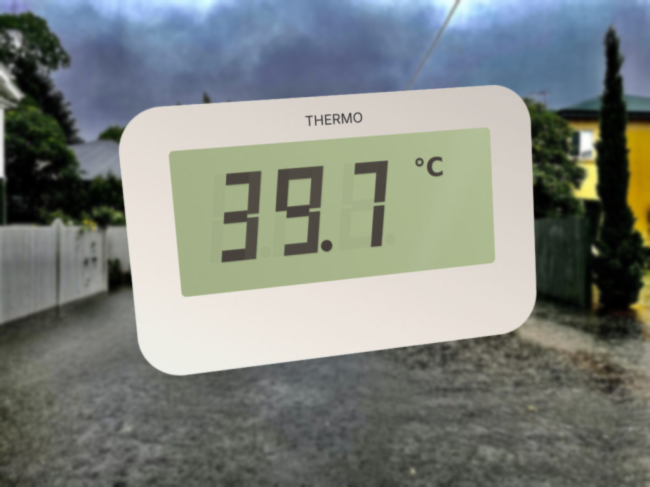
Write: 39.7 (°C)
